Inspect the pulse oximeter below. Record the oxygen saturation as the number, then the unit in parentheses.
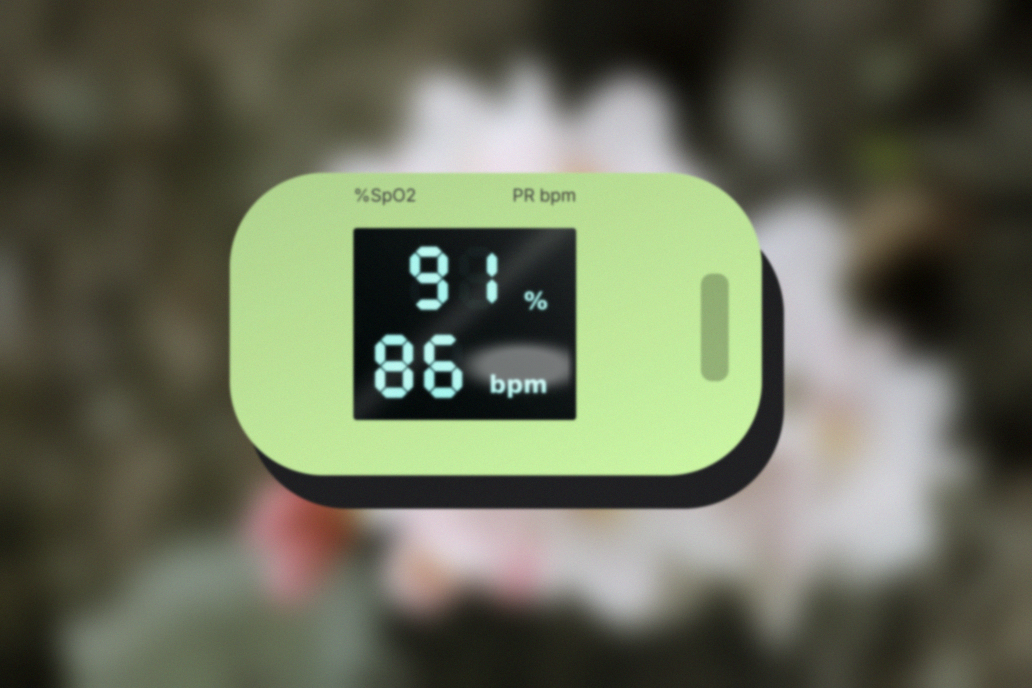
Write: 91 (%)
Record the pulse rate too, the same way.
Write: 86 (bpm)
